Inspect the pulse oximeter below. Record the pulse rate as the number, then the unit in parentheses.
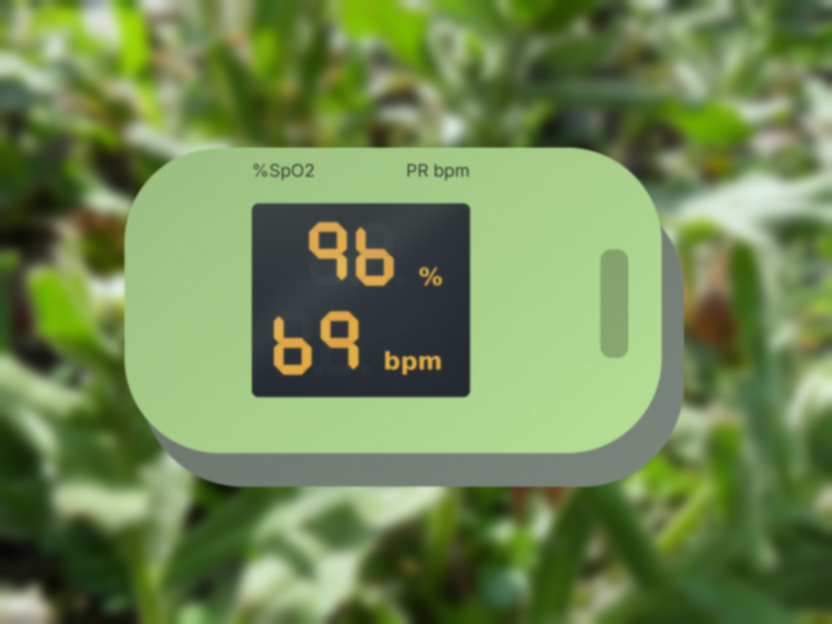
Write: 69 (bpm)
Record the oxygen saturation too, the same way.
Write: 96 (%)
